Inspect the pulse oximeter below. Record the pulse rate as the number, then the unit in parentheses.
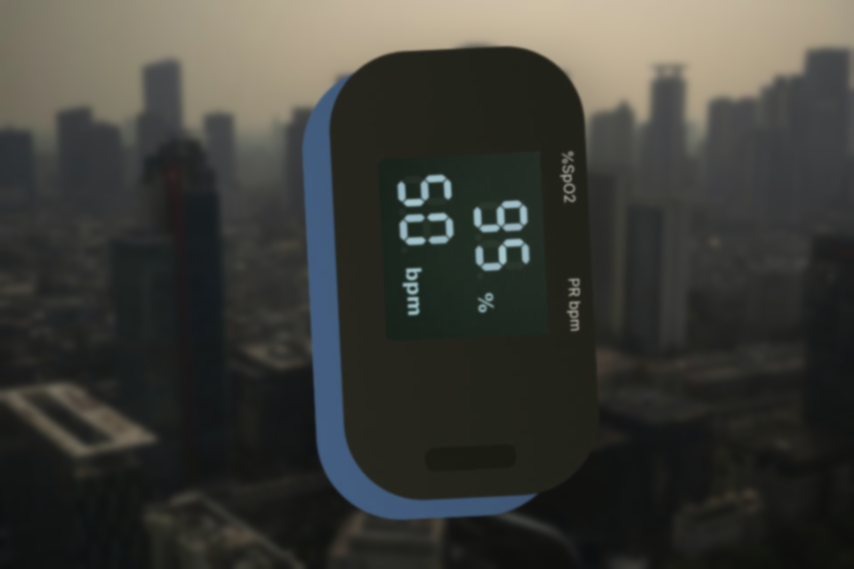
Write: 50 (bpm)
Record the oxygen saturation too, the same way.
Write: 95 (%)
